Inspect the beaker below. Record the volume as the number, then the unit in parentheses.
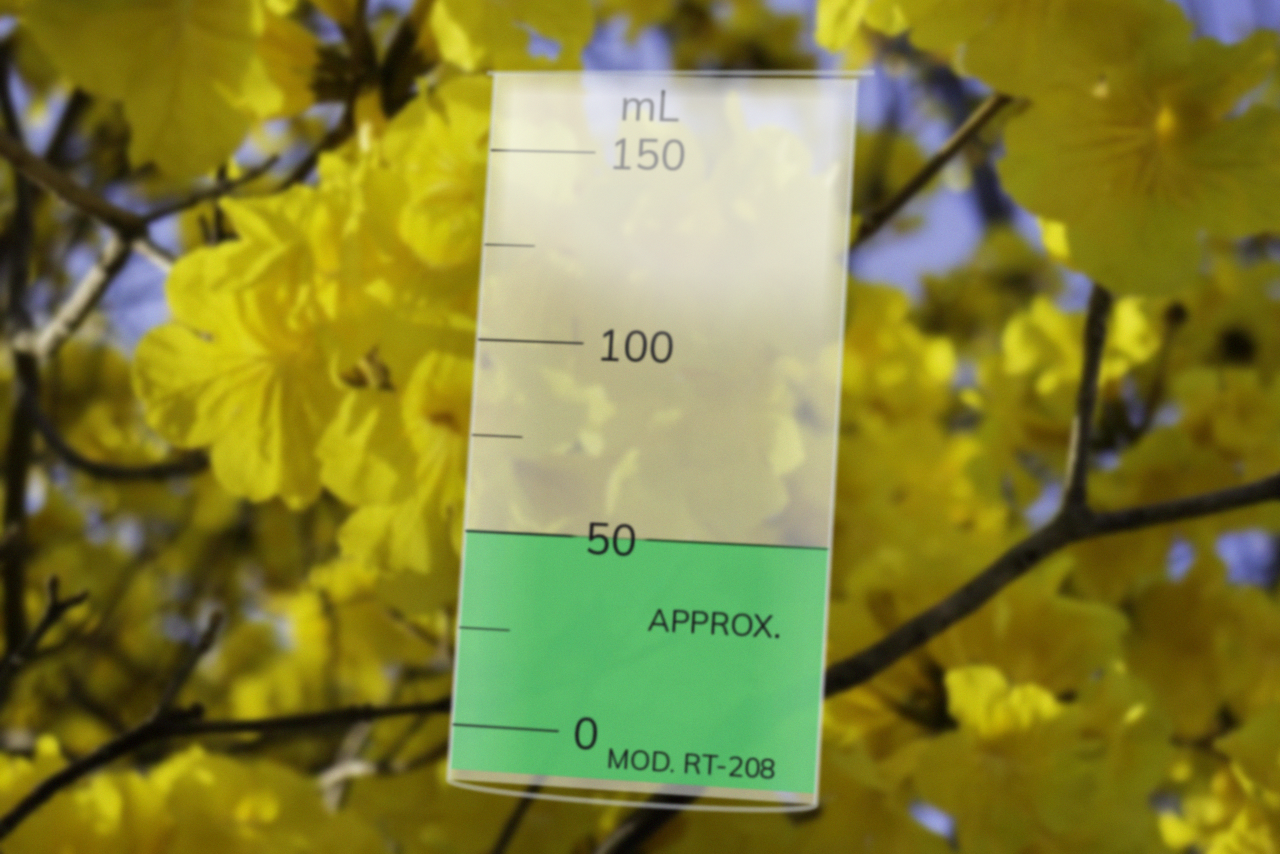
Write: 50 (mL)
